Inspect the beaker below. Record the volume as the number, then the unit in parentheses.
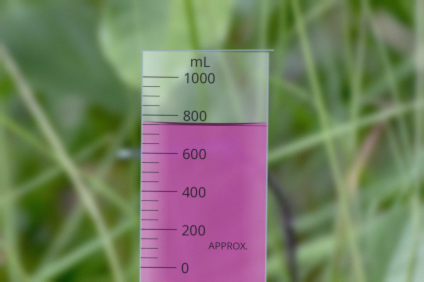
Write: 750 (mL)
